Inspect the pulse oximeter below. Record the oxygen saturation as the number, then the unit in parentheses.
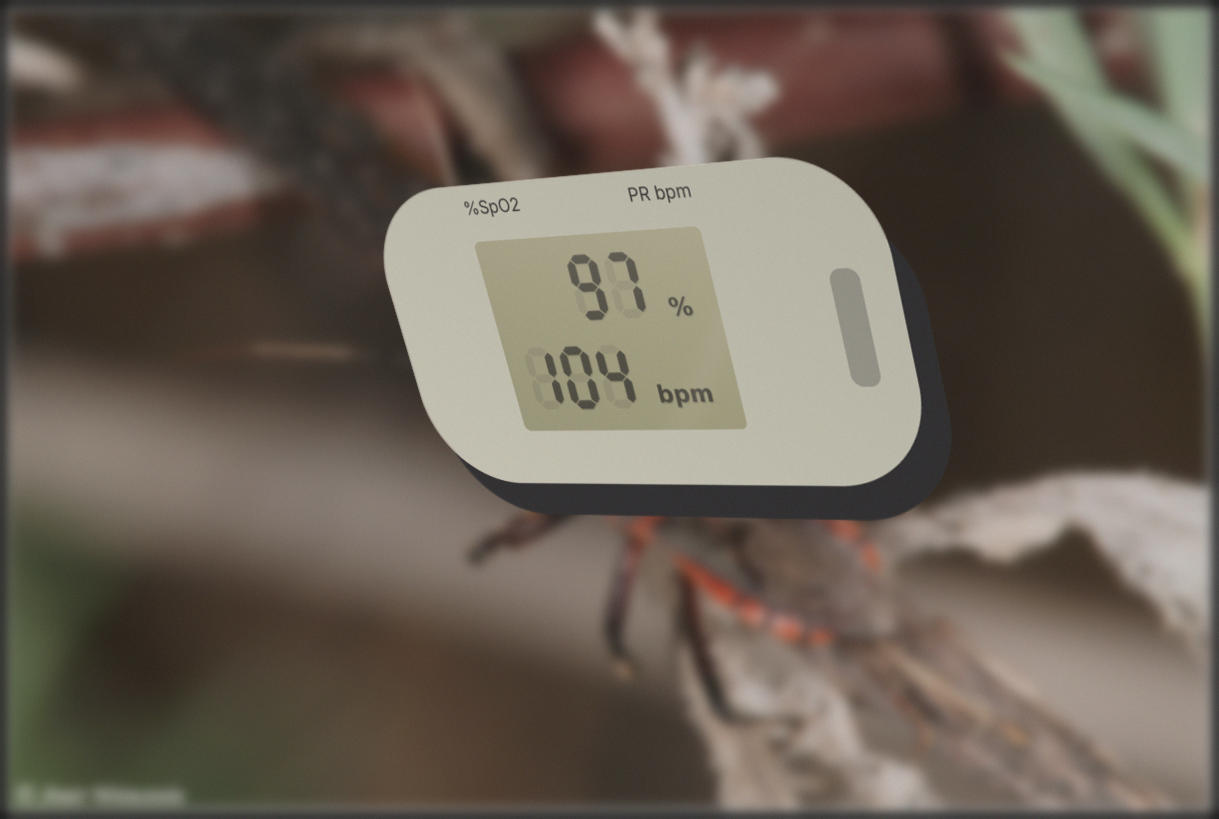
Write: 97 (%)
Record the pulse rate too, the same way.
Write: 104 (bpm)
